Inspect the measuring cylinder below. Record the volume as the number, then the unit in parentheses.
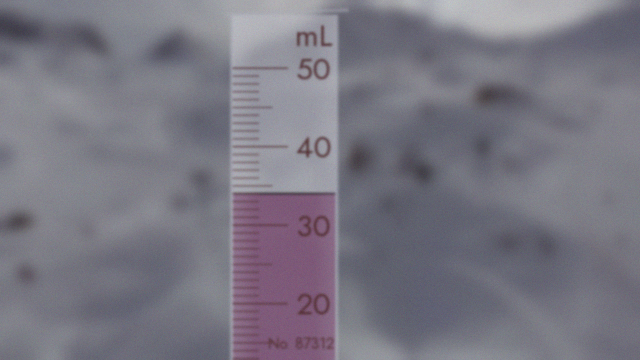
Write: 34 (mL)
